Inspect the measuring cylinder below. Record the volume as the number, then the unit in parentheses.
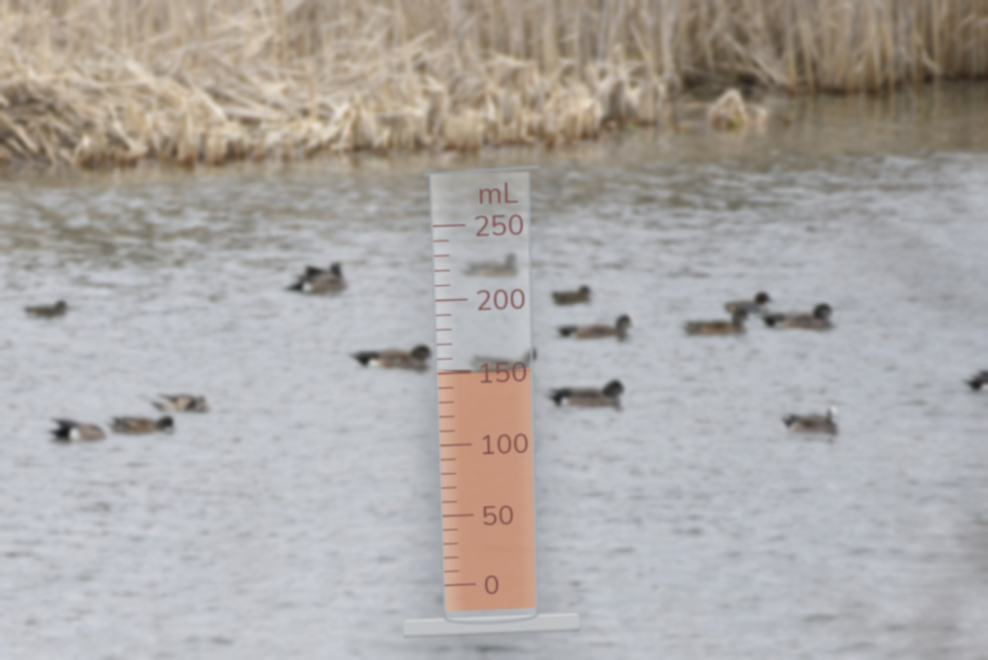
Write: 150 (mL)
